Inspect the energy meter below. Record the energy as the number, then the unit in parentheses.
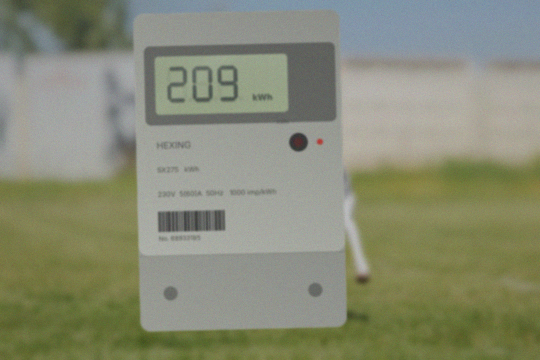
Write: 209 (kWh)
